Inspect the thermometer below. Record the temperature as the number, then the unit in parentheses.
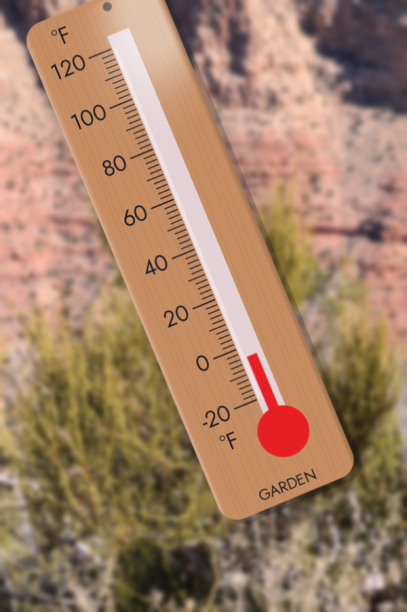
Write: -4 (°F)
